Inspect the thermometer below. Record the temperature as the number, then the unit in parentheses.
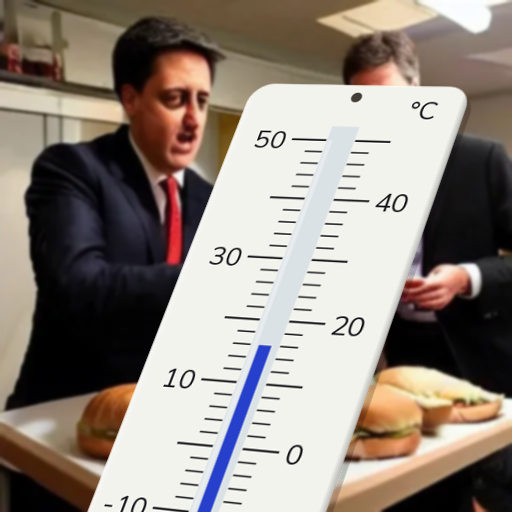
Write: 16 (°C)
